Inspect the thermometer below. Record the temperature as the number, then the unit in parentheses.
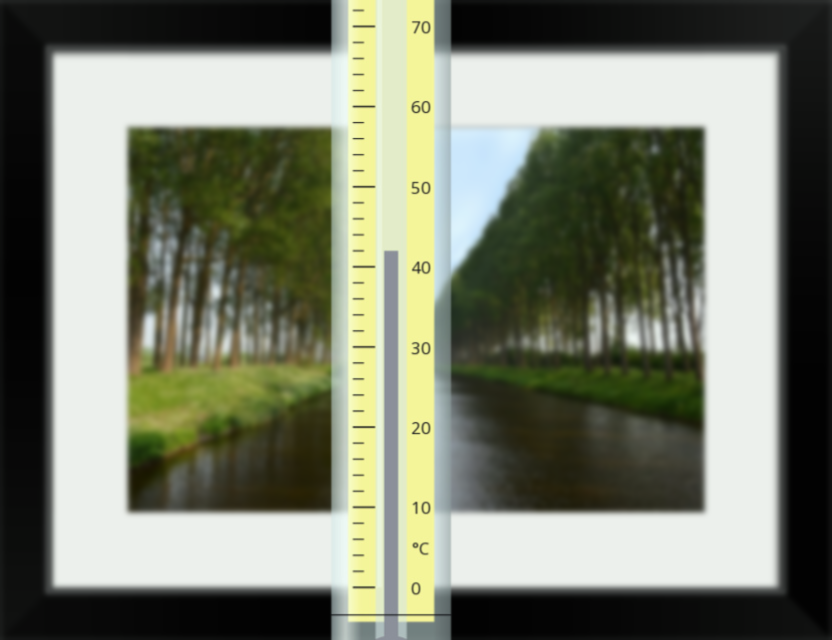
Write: 42 (°C)
